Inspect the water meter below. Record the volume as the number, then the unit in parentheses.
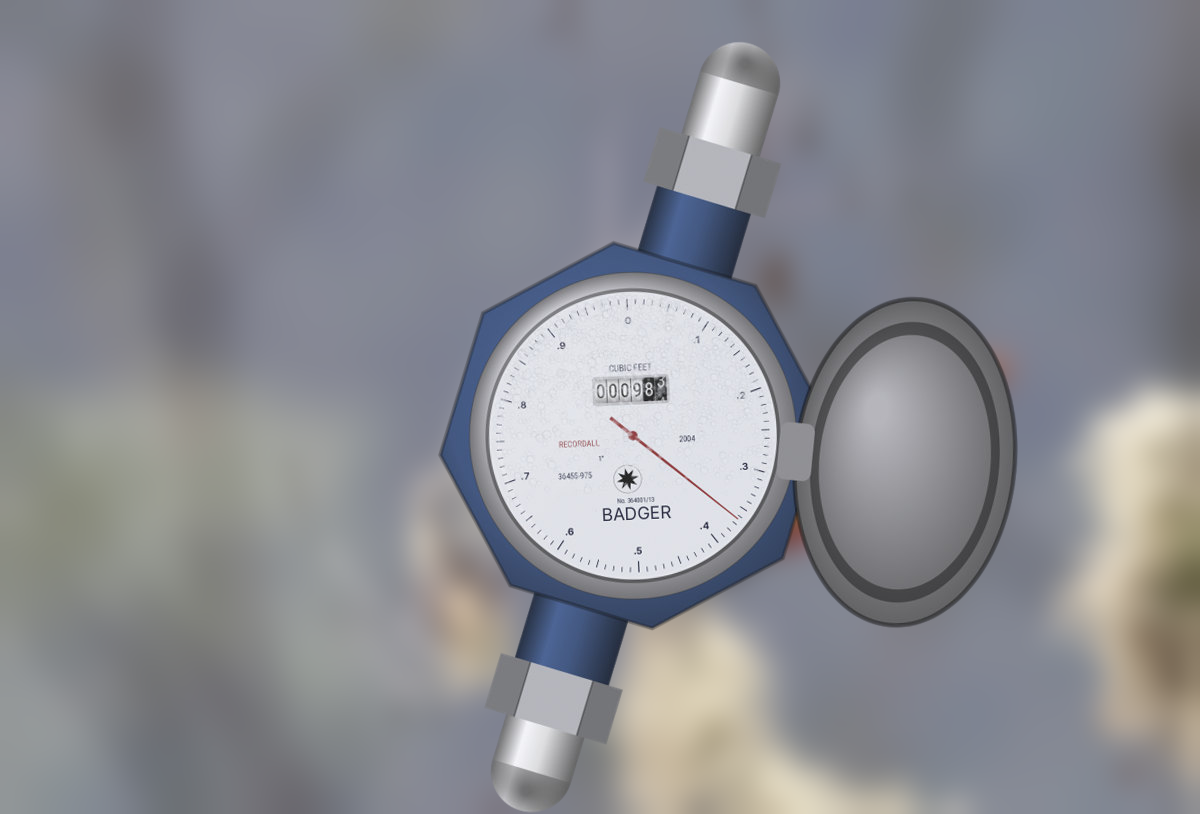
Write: 983.36 (ft³)
